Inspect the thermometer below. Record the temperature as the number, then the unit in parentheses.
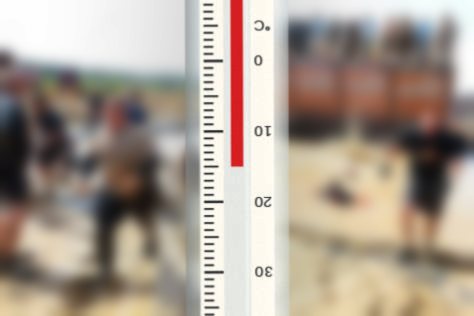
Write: 15 (°C)
